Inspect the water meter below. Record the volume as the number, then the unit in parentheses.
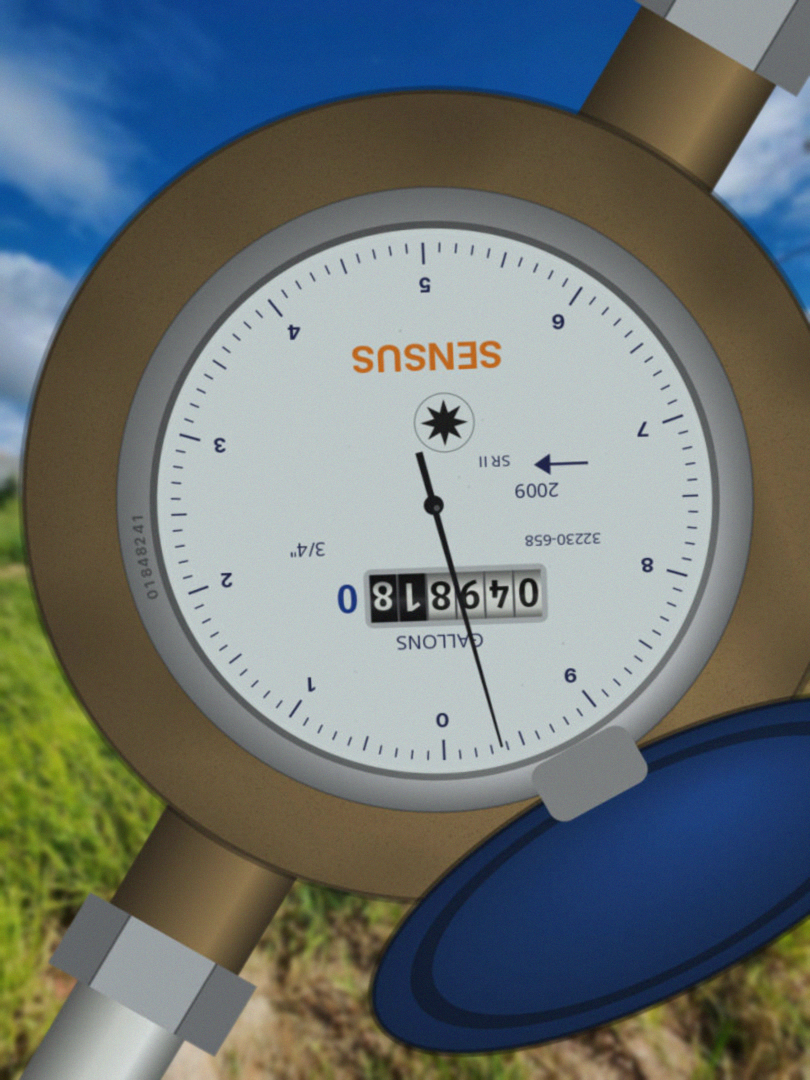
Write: 498179.6 (gal)
